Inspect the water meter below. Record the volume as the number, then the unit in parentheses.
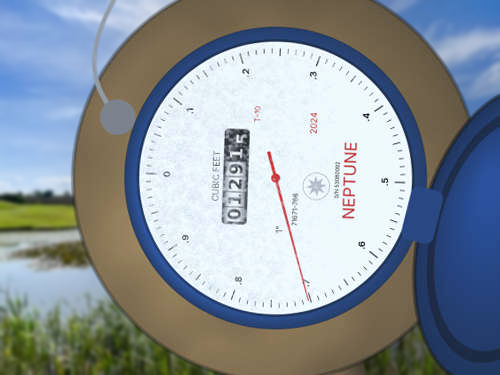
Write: 12914.70 (ft³)
